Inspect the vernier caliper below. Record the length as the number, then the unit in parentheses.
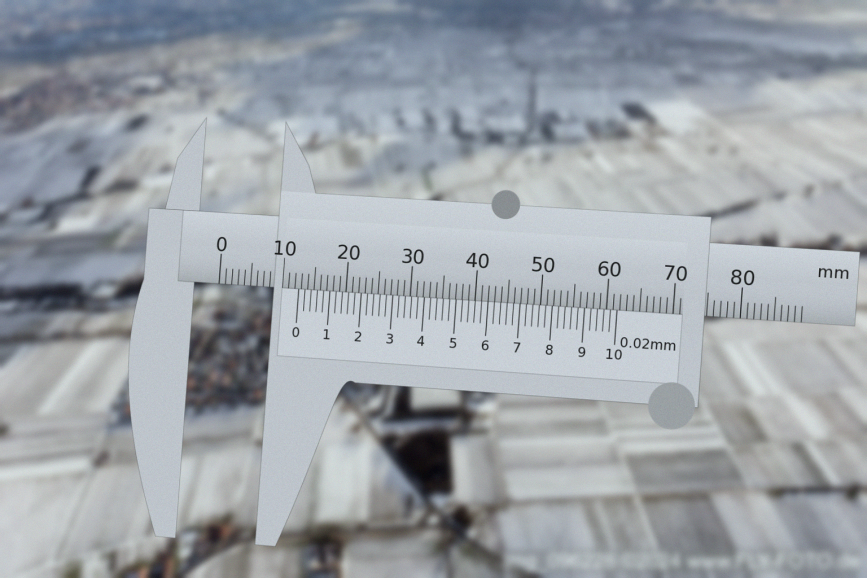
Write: 12.6 (mm)
